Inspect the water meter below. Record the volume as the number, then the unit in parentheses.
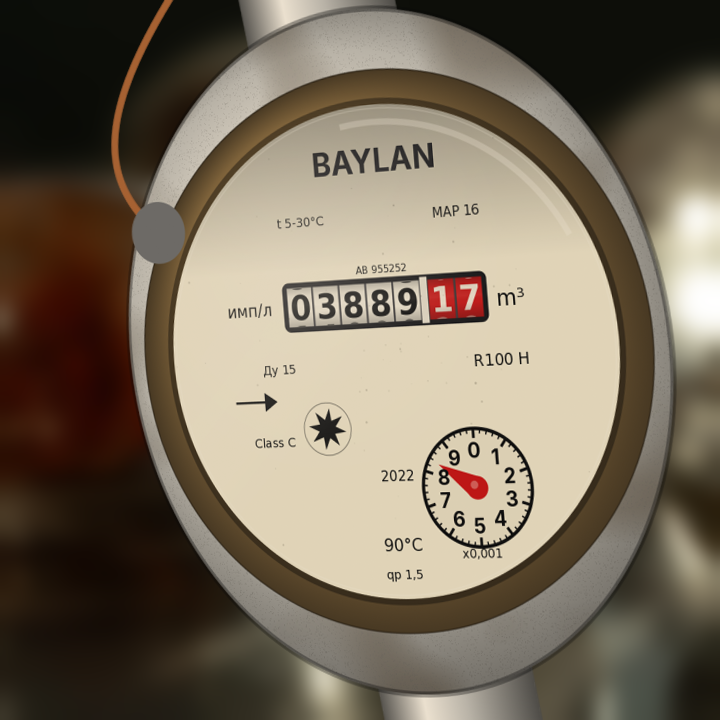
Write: 3889.178 (m³)
